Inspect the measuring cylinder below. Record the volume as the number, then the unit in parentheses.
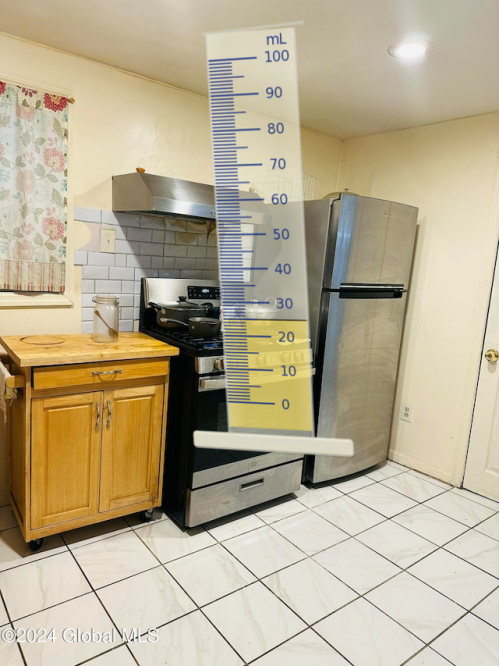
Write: 25 (mL)
